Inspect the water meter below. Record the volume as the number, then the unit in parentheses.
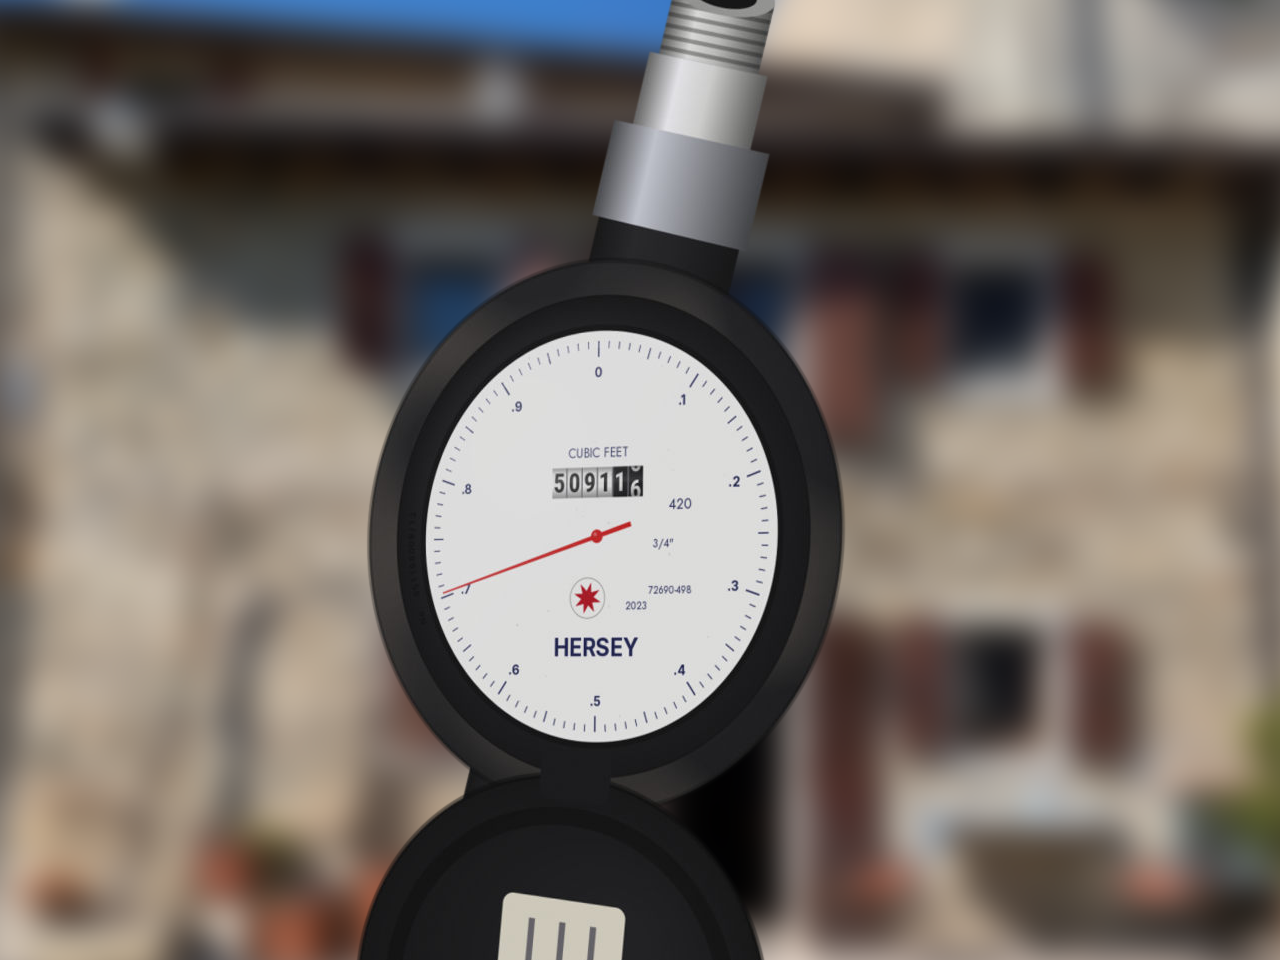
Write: 509115.70 (ft³)
